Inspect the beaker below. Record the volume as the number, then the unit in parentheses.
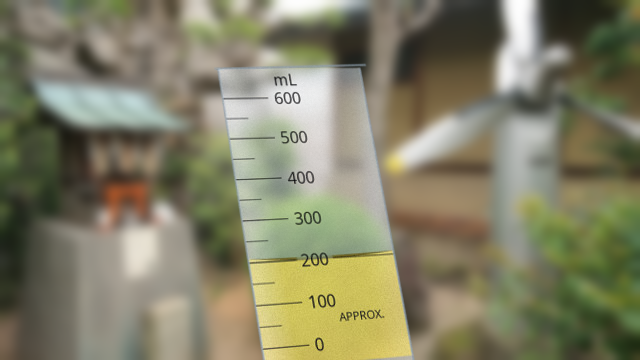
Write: 200 (mL)
